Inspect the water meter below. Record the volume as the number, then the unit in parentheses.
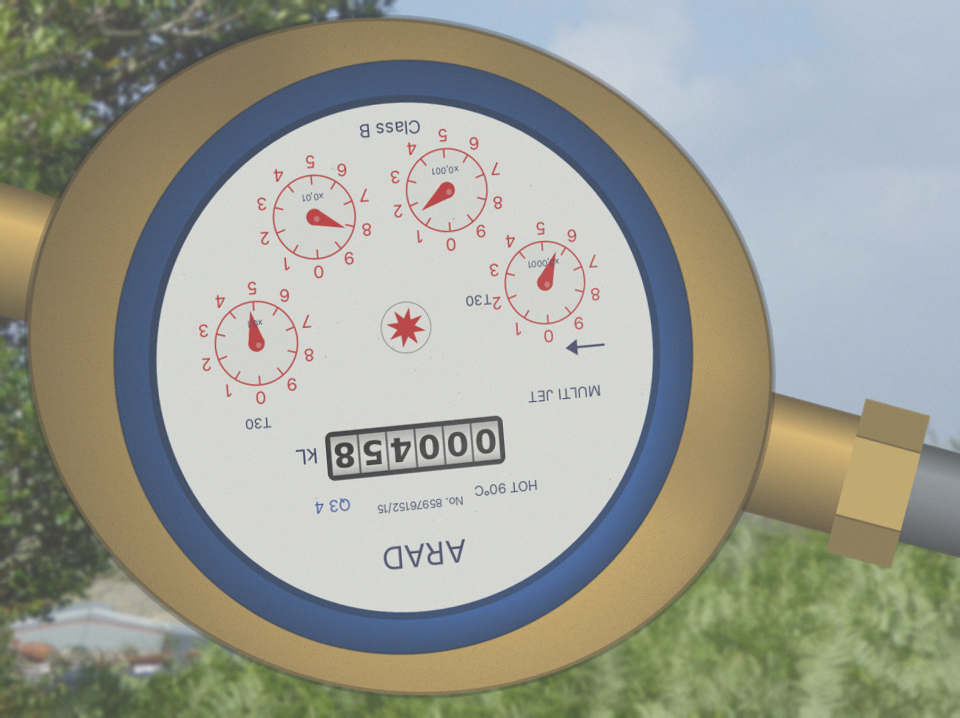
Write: 458.4815 (kL)
